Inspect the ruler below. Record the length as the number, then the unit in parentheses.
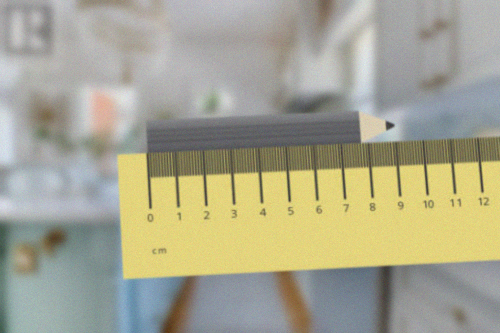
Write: 9 (cm)
